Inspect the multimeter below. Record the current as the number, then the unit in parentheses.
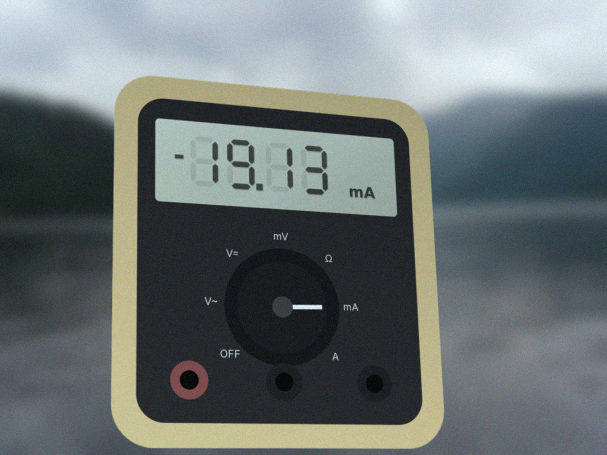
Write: -19.13 (mA)
